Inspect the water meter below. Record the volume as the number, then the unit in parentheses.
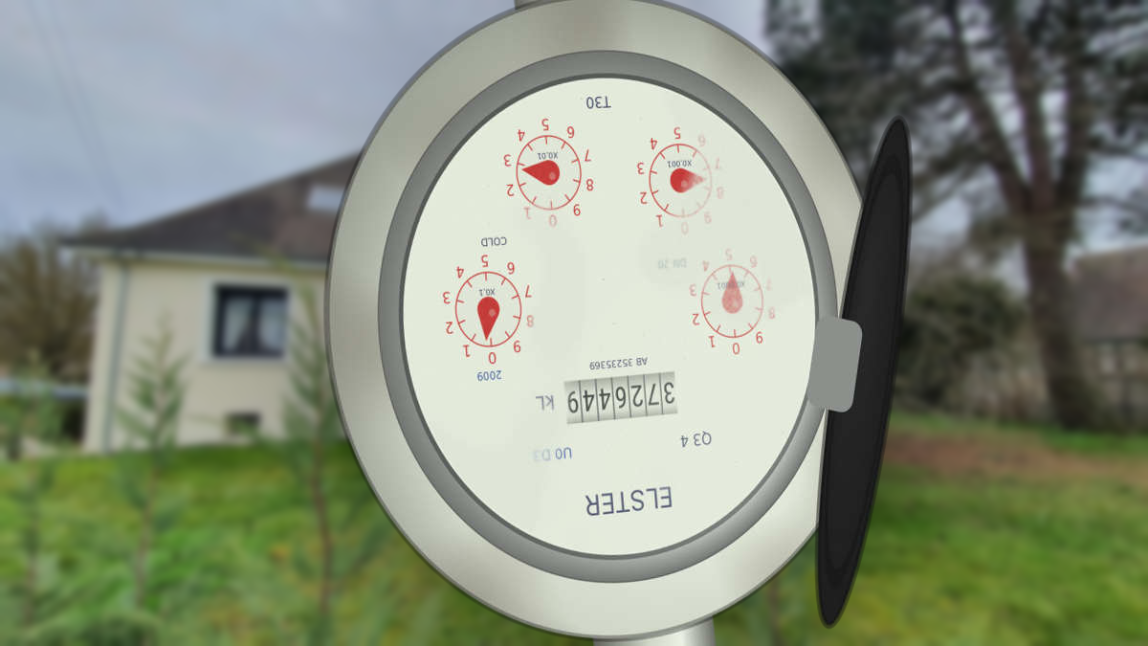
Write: 3726449.0275 (kL)
